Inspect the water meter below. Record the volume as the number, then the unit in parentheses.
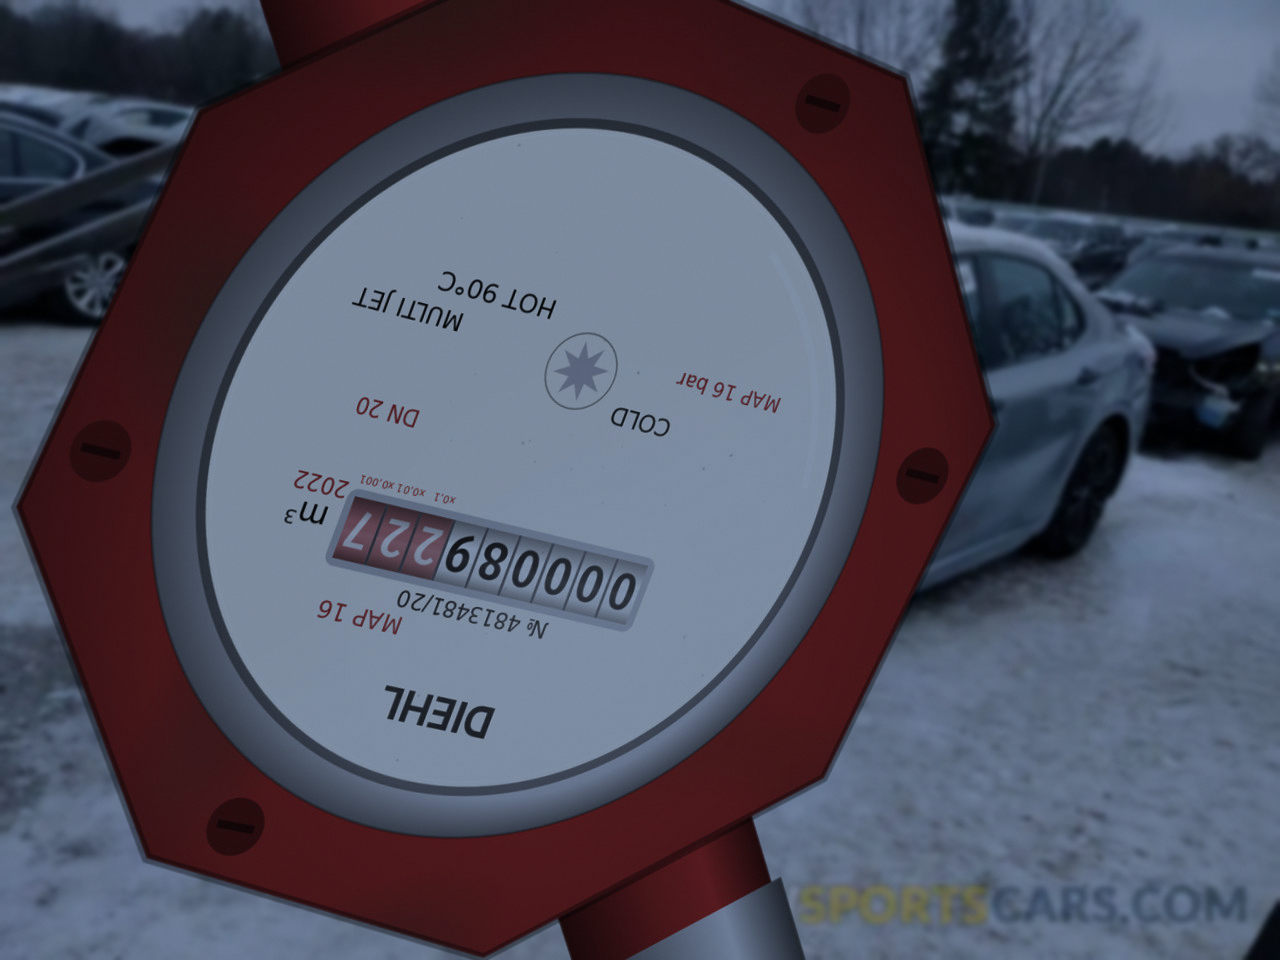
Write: 89.227 (m³)
